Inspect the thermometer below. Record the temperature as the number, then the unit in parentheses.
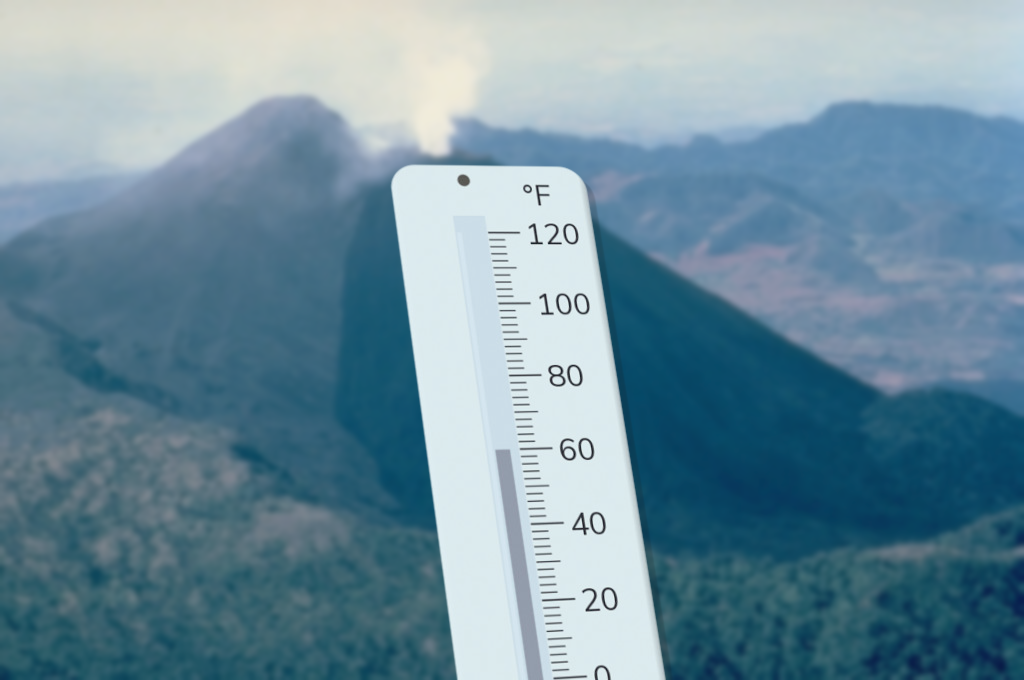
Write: 60 (°F)
